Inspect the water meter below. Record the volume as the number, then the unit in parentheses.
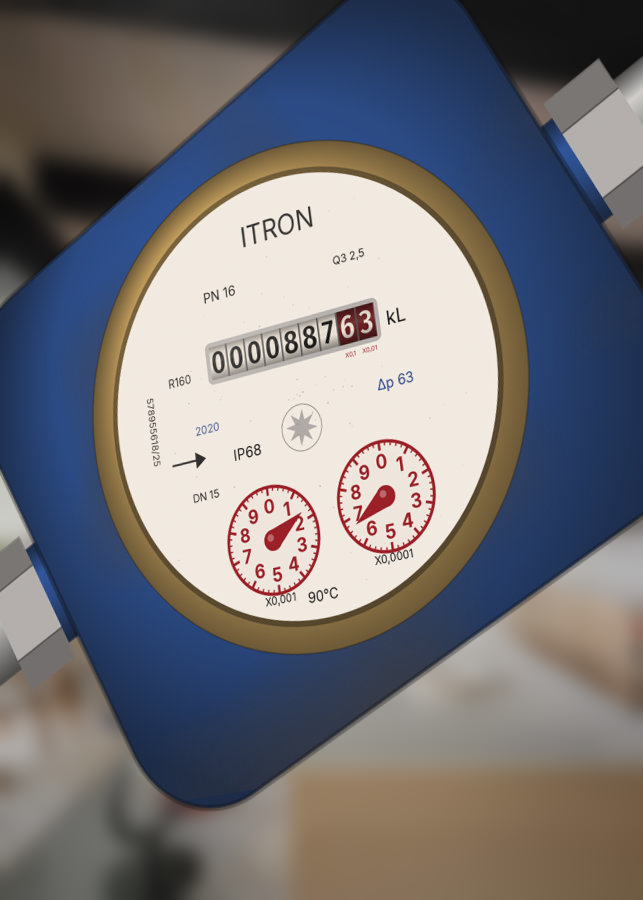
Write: 887.6316 (kL)
